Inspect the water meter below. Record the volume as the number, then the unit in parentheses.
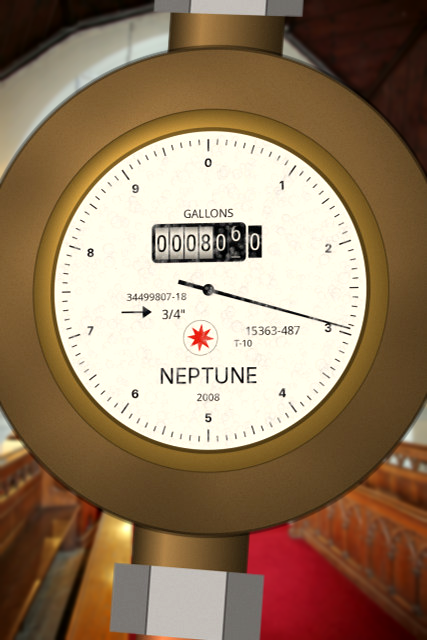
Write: 8062.9 (gal)
